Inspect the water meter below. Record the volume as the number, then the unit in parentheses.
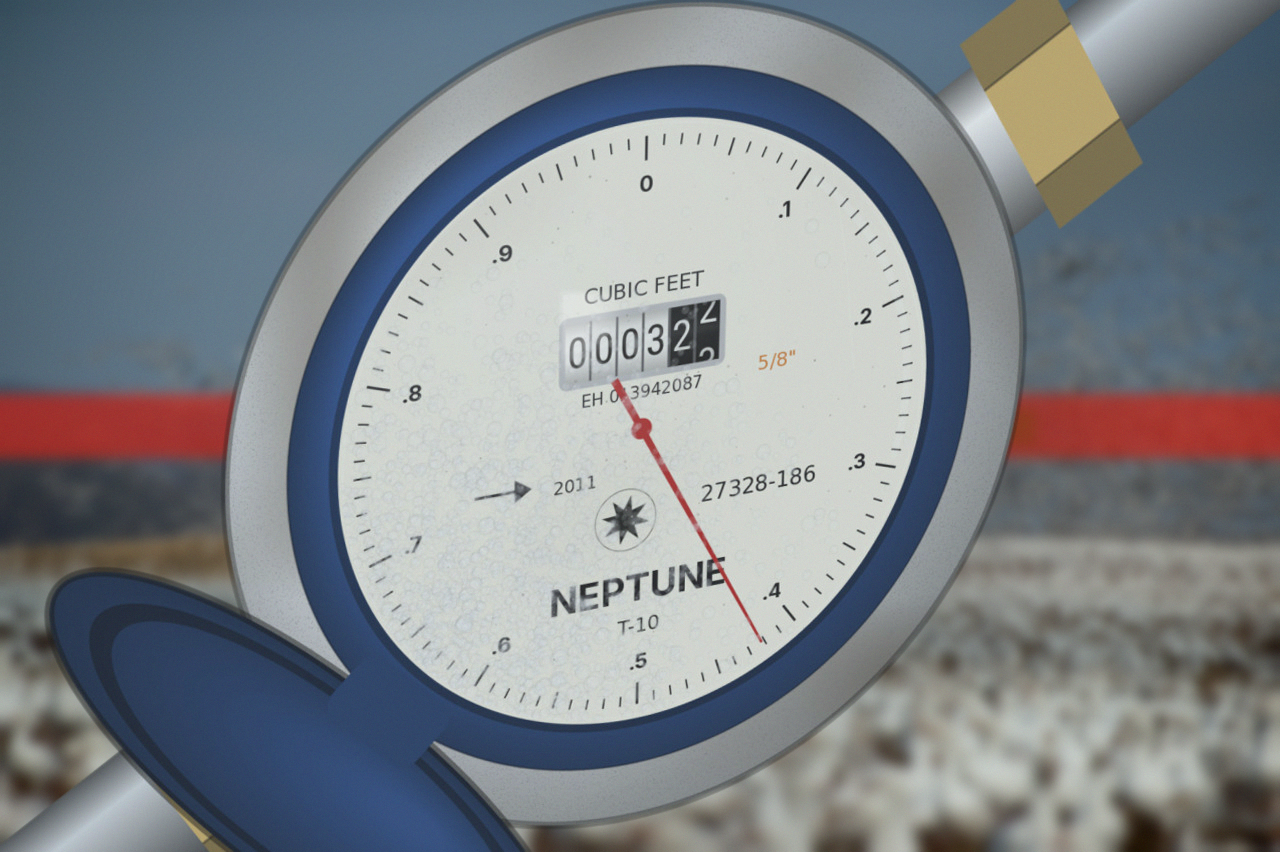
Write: 322.42 (ft³)
